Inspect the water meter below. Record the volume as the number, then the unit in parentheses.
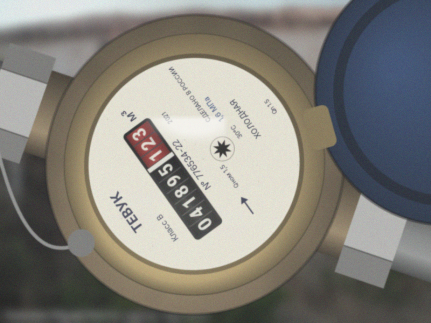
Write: 41895.123 (m³)
